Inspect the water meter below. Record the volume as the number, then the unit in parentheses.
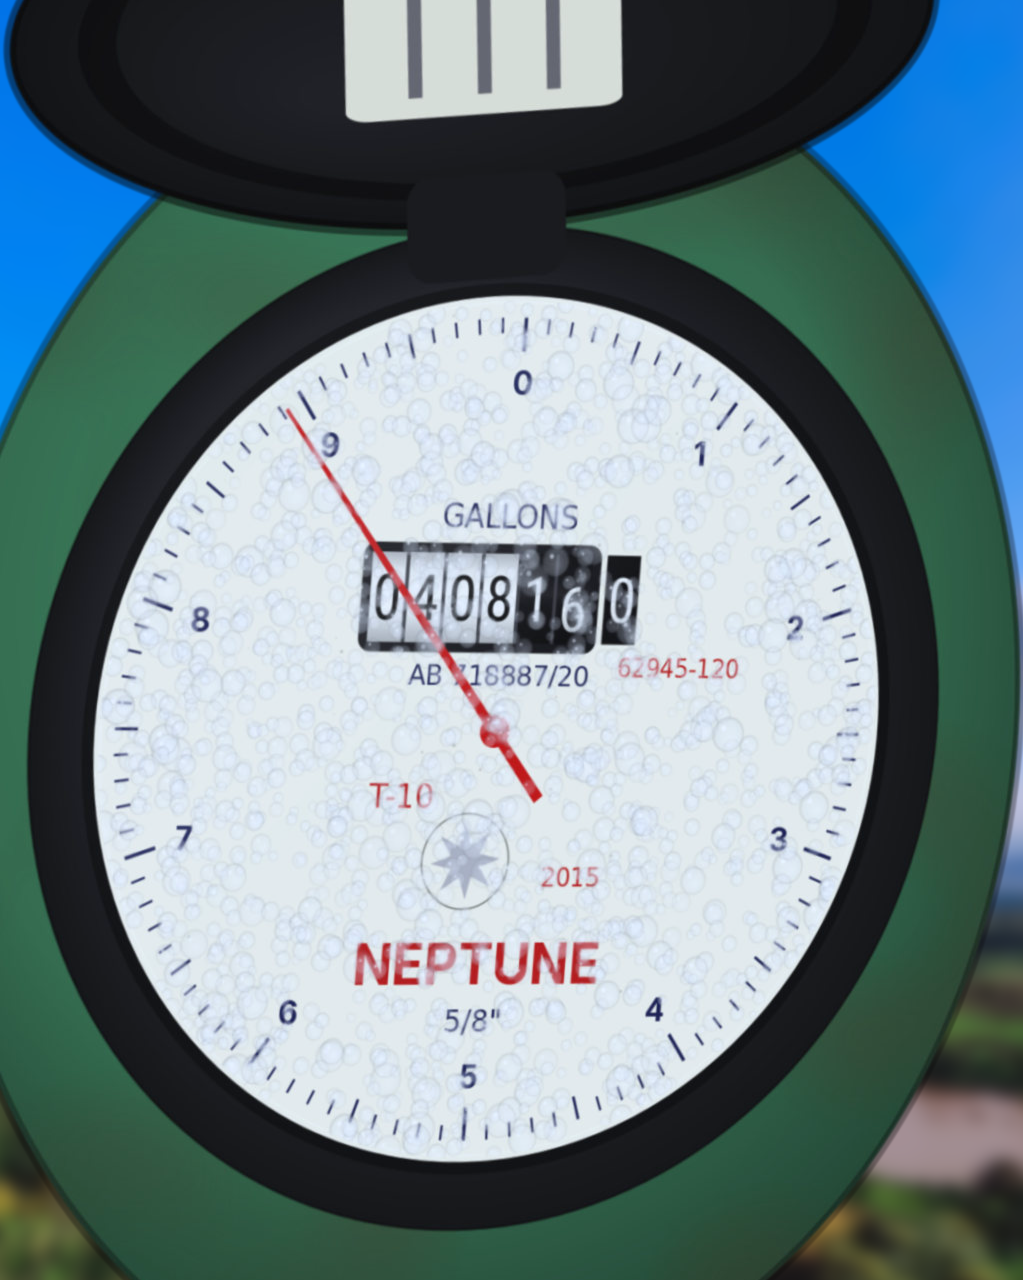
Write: 408158.9 (gal)
